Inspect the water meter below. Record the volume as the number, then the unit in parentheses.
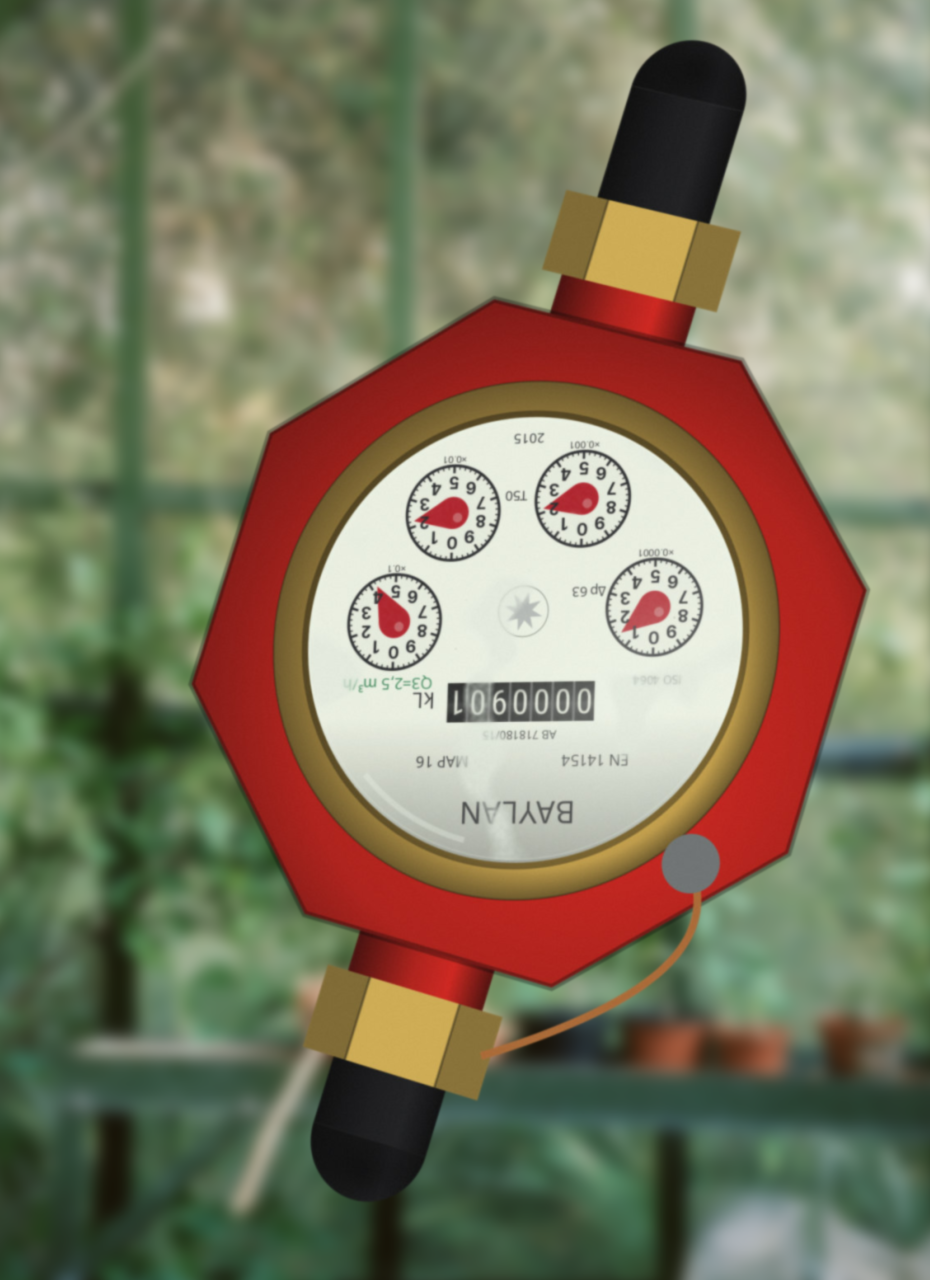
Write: 901.4221 (kL)
